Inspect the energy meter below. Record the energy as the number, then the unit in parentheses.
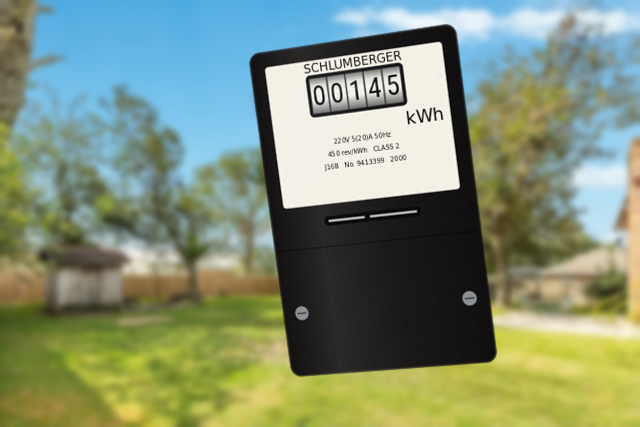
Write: 145 (kWh)
